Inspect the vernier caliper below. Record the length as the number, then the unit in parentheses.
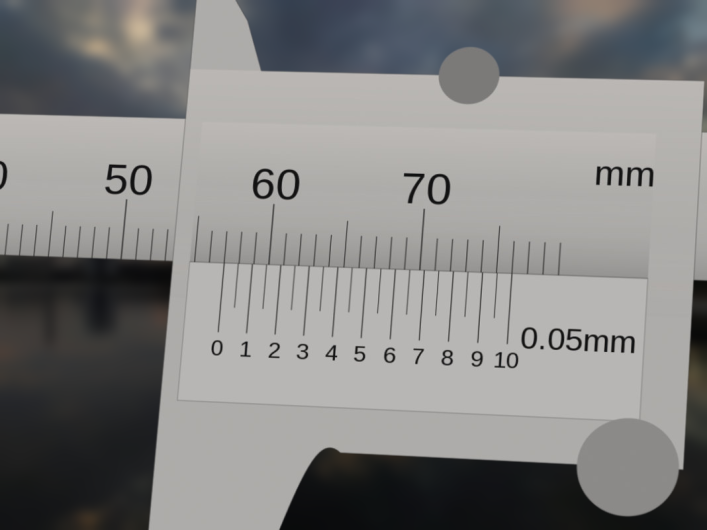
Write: 57.0 (mm)
